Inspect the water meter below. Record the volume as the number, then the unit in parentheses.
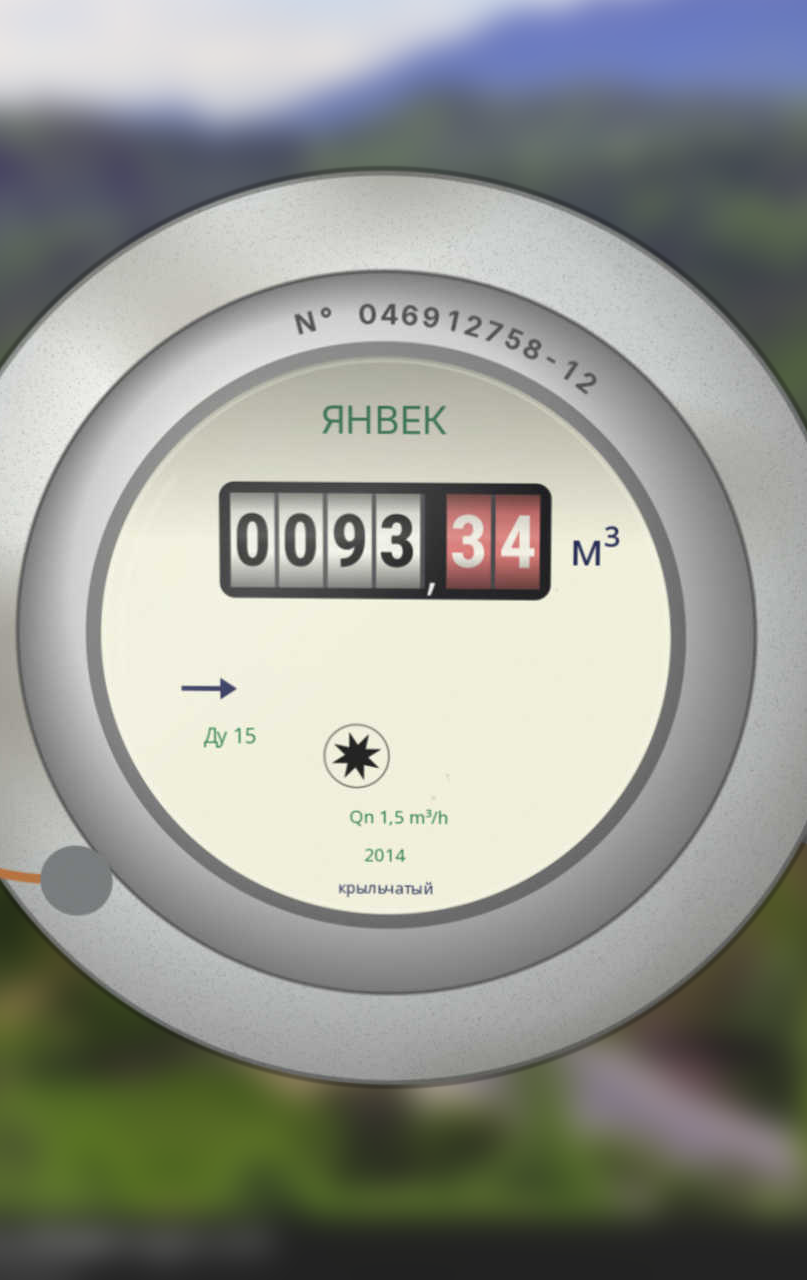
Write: 93.34 (m³)
